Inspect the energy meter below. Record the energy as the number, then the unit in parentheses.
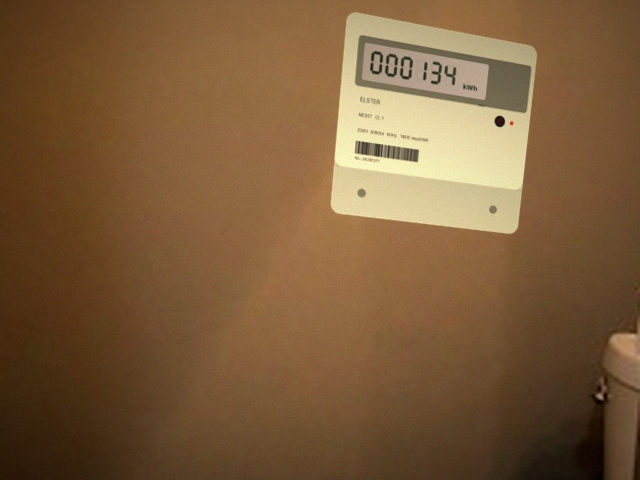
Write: 134 (kWh)
